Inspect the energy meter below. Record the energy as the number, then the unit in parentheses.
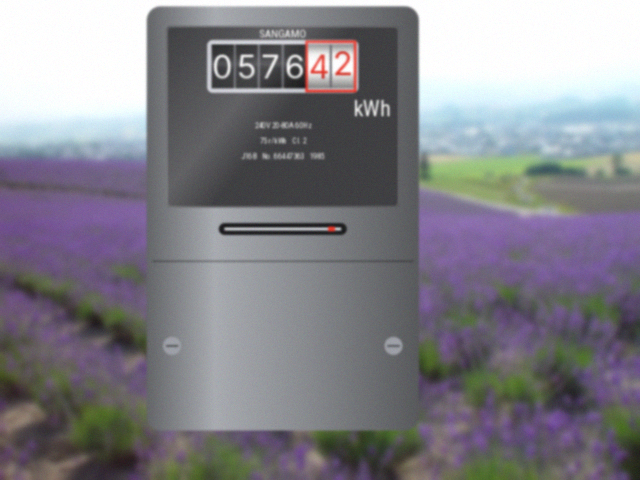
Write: 576.42 (kWh)
